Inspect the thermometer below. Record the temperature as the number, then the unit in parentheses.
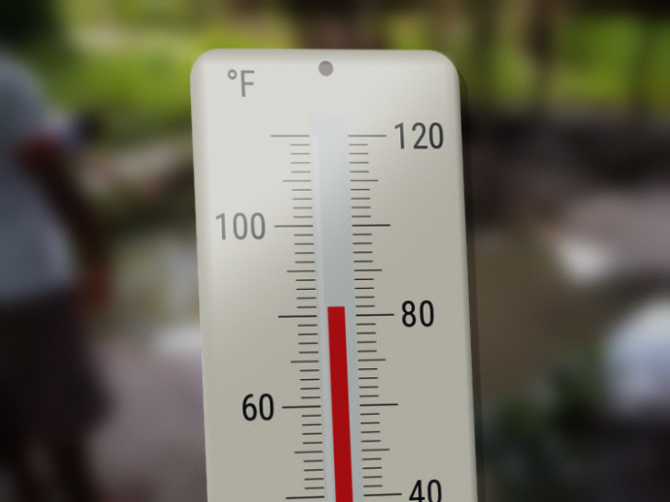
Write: 82 (°F)
